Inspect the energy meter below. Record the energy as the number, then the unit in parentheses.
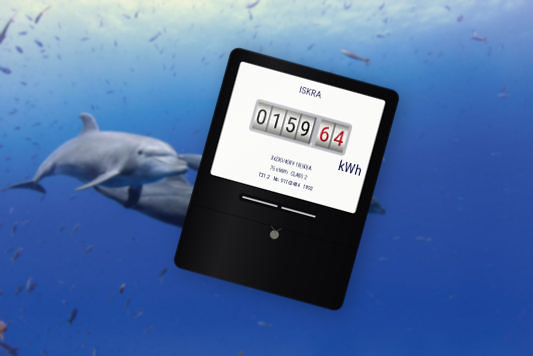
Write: 159.64 (kWh)
